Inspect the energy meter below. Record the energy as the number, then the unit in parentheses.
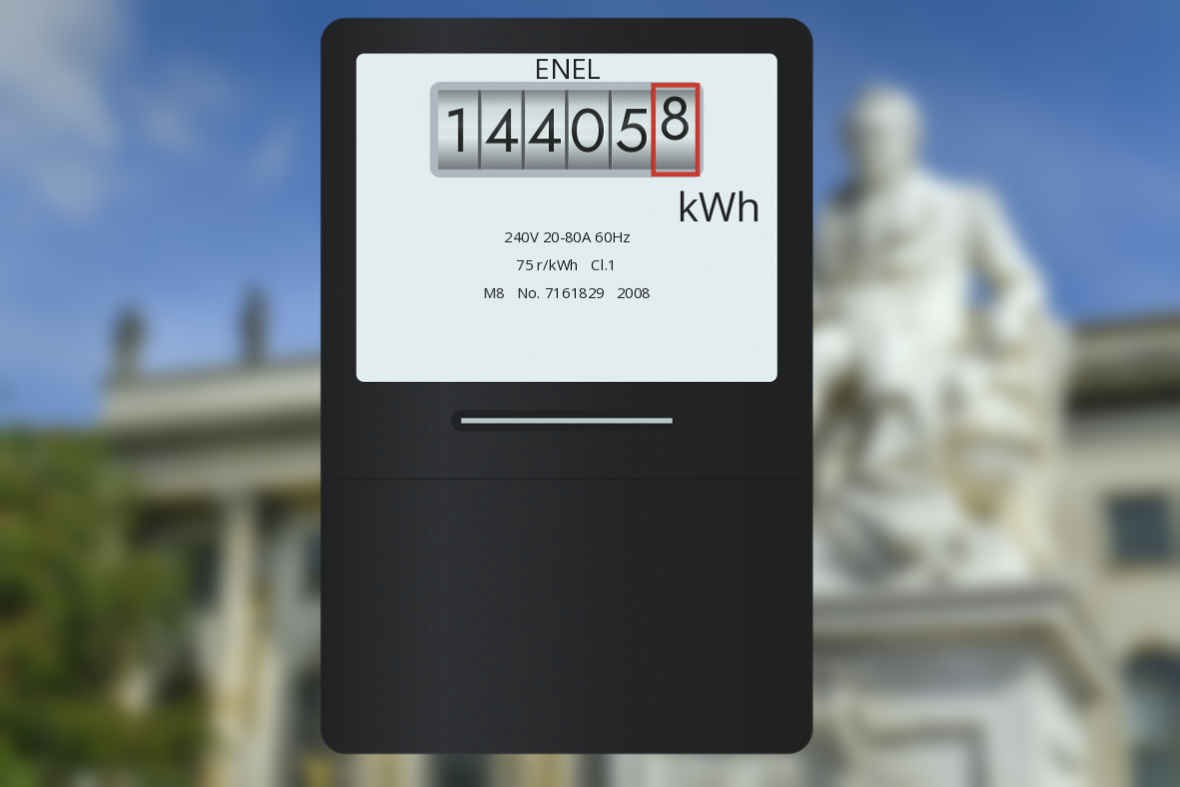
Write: 14405.8 (kWh)
